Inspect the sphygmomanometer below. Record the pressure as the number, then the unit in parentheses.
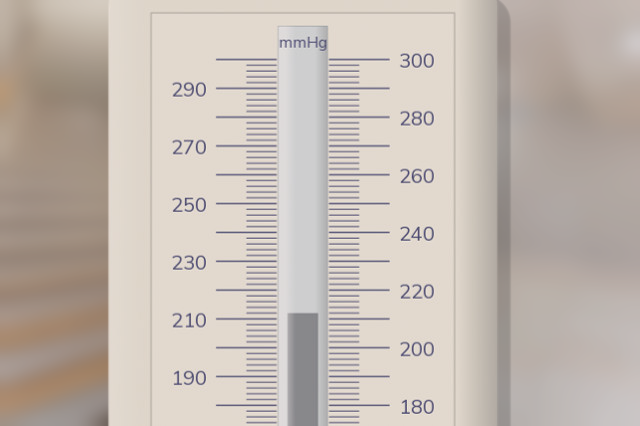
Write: 212 (mmHg)
